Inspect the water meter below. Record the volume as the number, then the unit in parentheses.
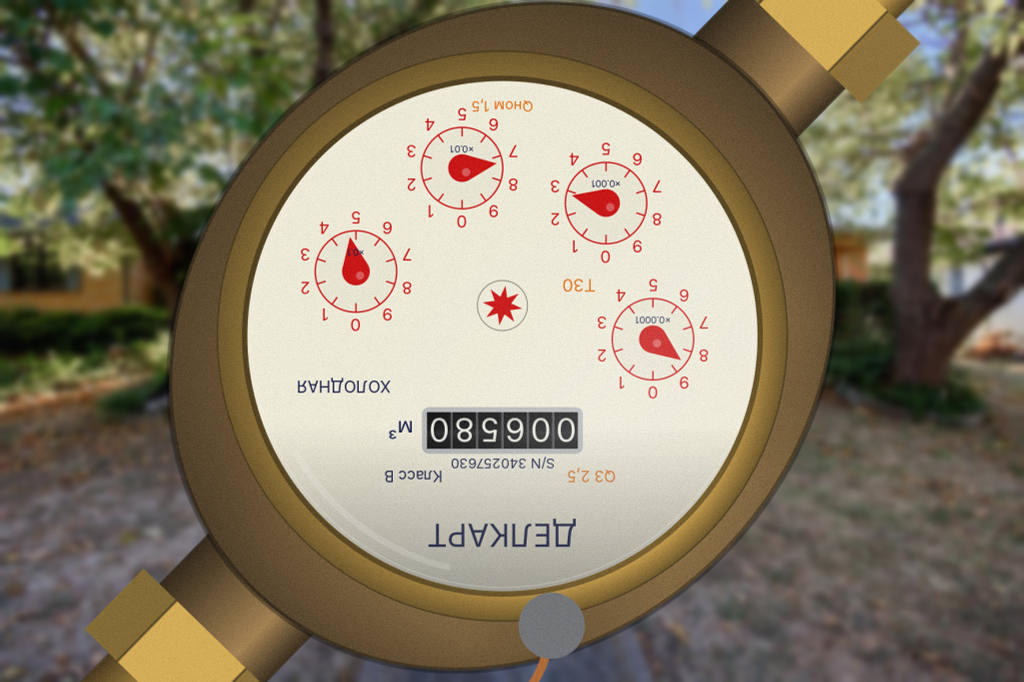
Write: 6580.4728 (m³)
